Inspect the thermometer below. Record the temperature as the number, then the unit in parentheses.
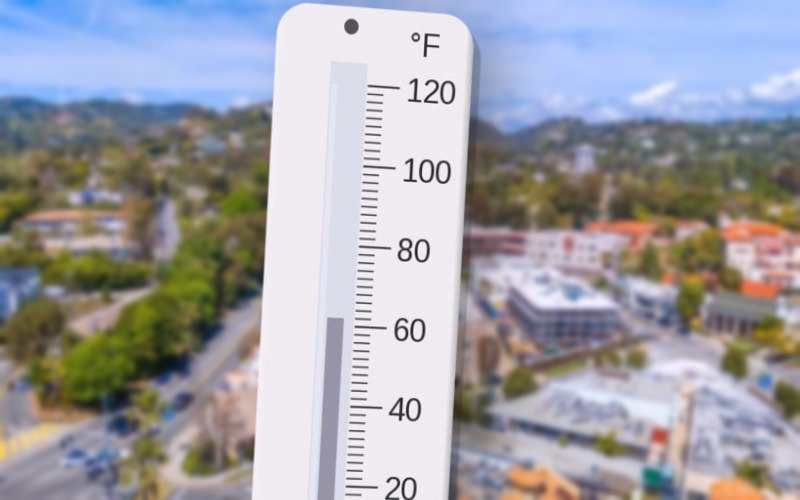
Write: 62 (°F)
